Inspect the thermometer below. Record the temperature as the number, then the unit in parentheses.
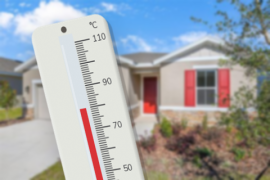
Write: 80 (°C)
